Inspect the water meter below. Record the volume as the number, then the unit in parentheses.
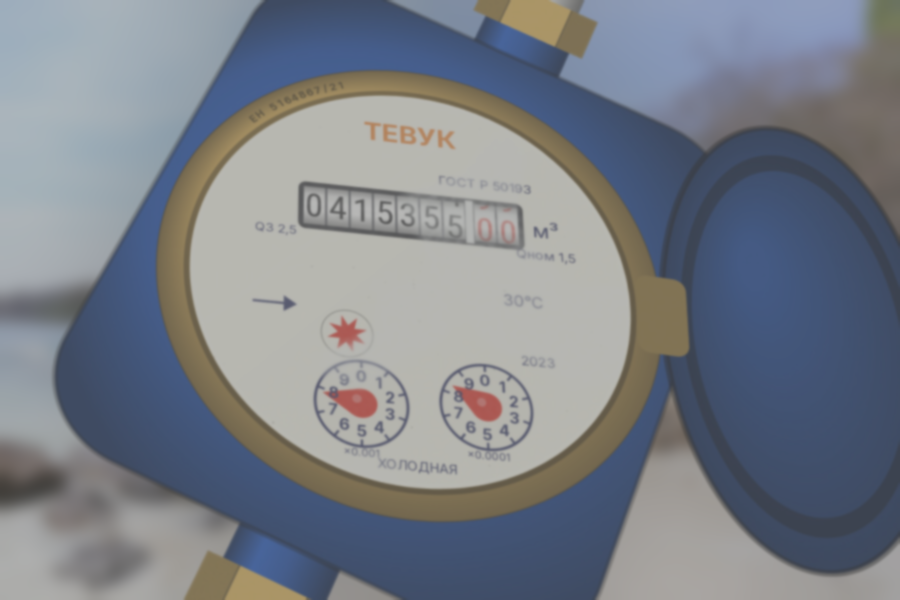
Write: 415354.9978 (m³)
